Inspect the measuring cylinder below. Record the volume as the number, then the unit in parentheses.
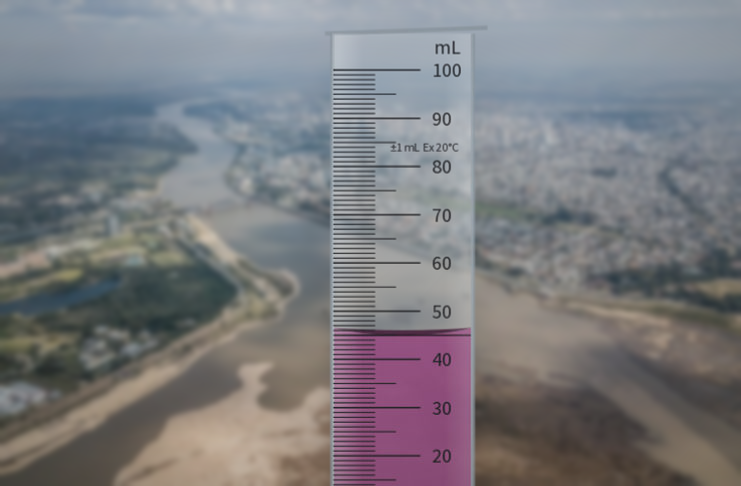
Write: 45 (mL)
